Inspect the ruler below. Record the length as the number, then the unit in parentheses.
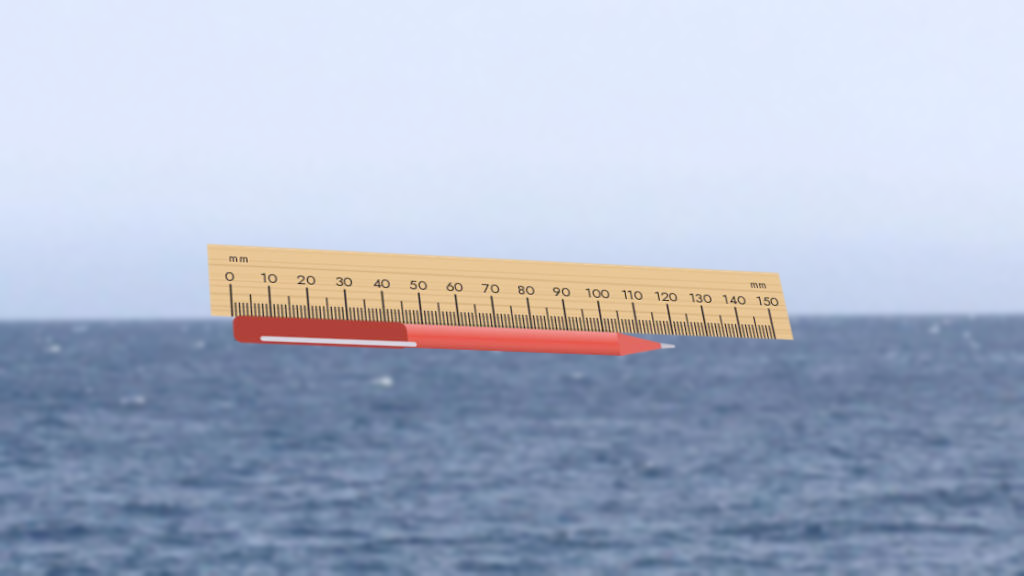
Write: 120 (mm)
